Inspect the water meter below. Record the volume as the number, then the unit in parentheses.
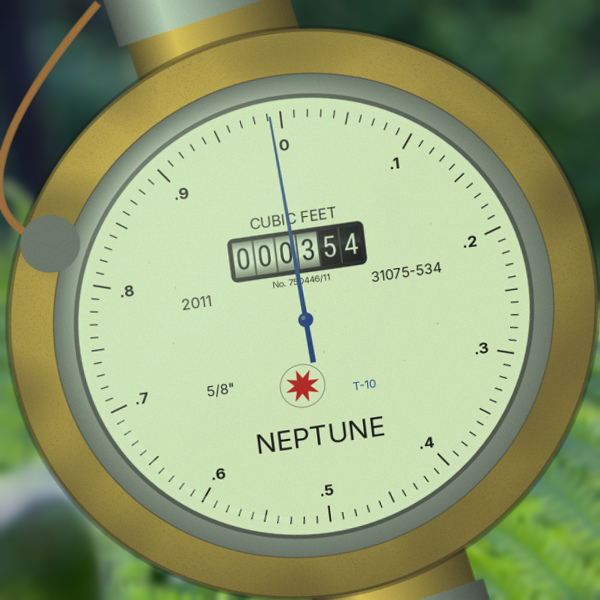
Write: 353.99 (ft³)
